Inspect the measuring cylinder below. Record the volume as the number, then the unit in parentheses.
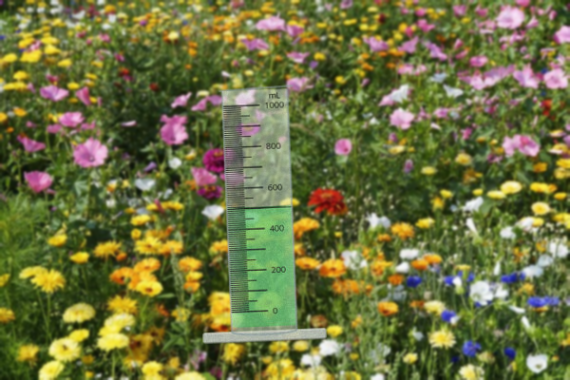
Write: 500 (mL)
